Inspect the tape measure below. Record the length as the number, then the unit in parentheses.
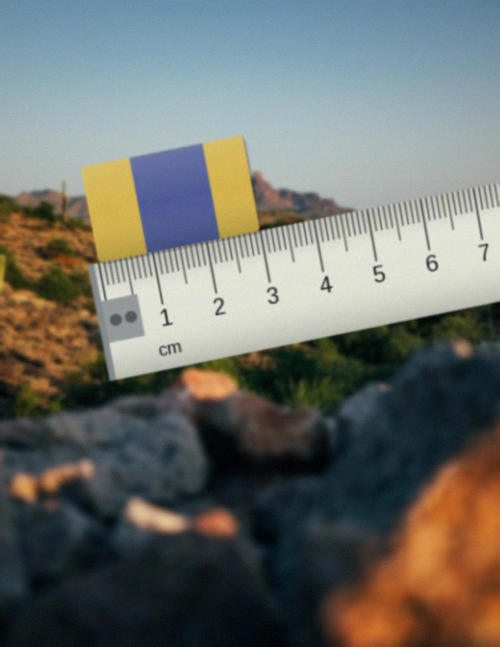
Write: 3 (cm)
